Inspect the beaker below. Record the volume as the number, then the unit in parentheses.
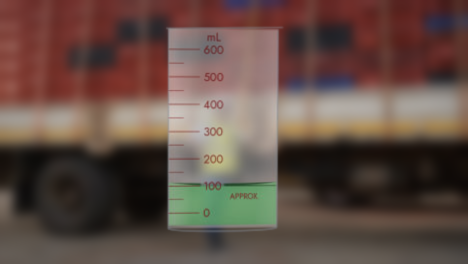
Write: 100 (mL)
